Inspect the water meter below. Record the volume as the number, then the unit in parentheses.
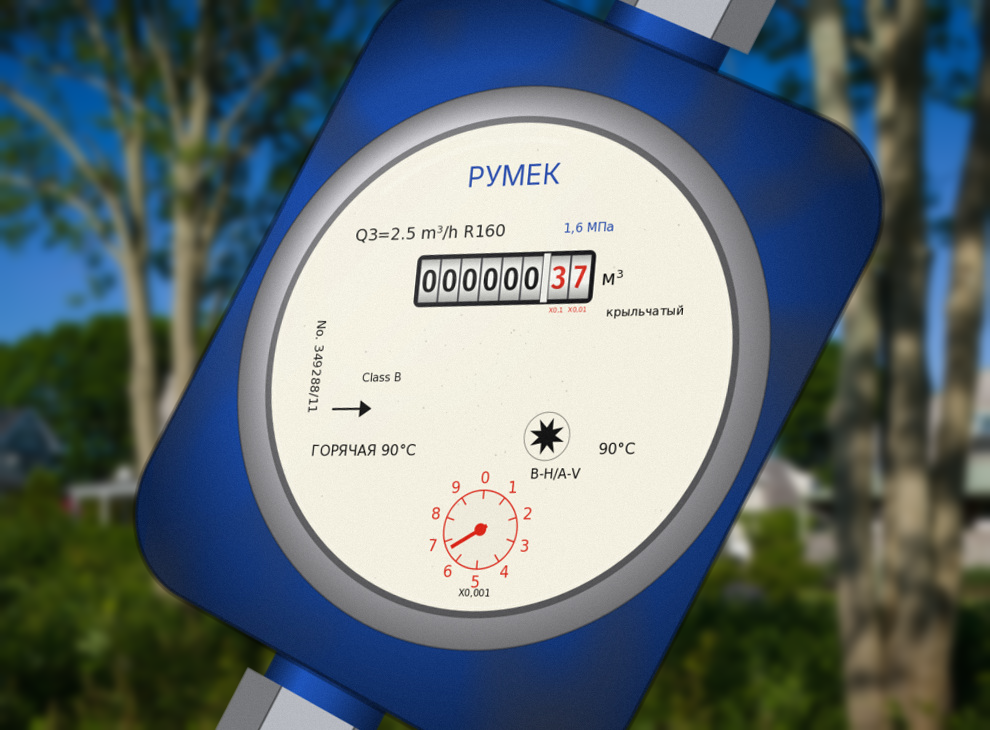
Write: 0.376 (m³)
